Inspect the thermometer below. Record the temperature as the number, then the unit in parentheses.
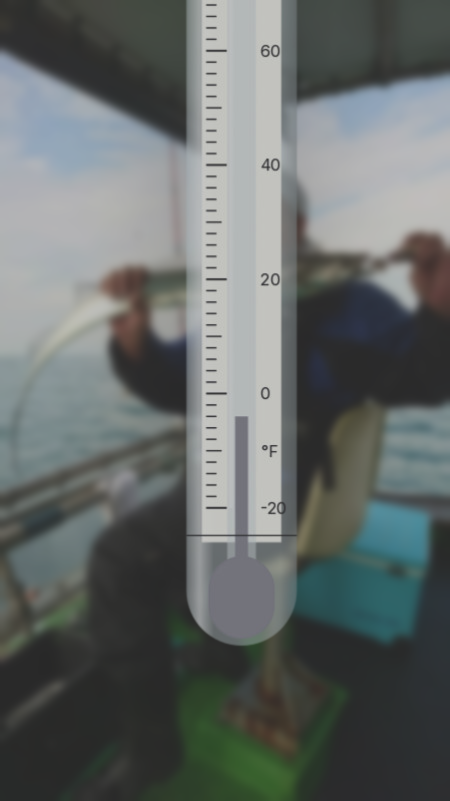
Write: -4 (°F)
